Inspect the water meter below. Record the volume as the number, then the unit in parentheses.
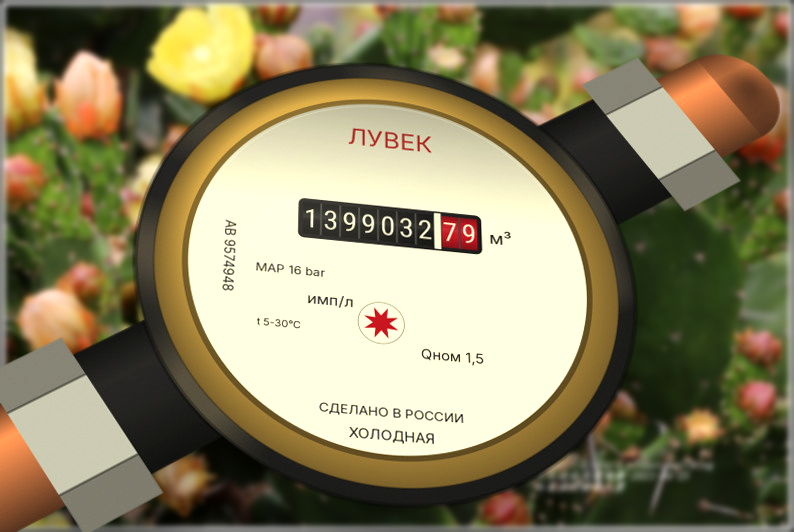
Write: 1399032.79 (m³)
